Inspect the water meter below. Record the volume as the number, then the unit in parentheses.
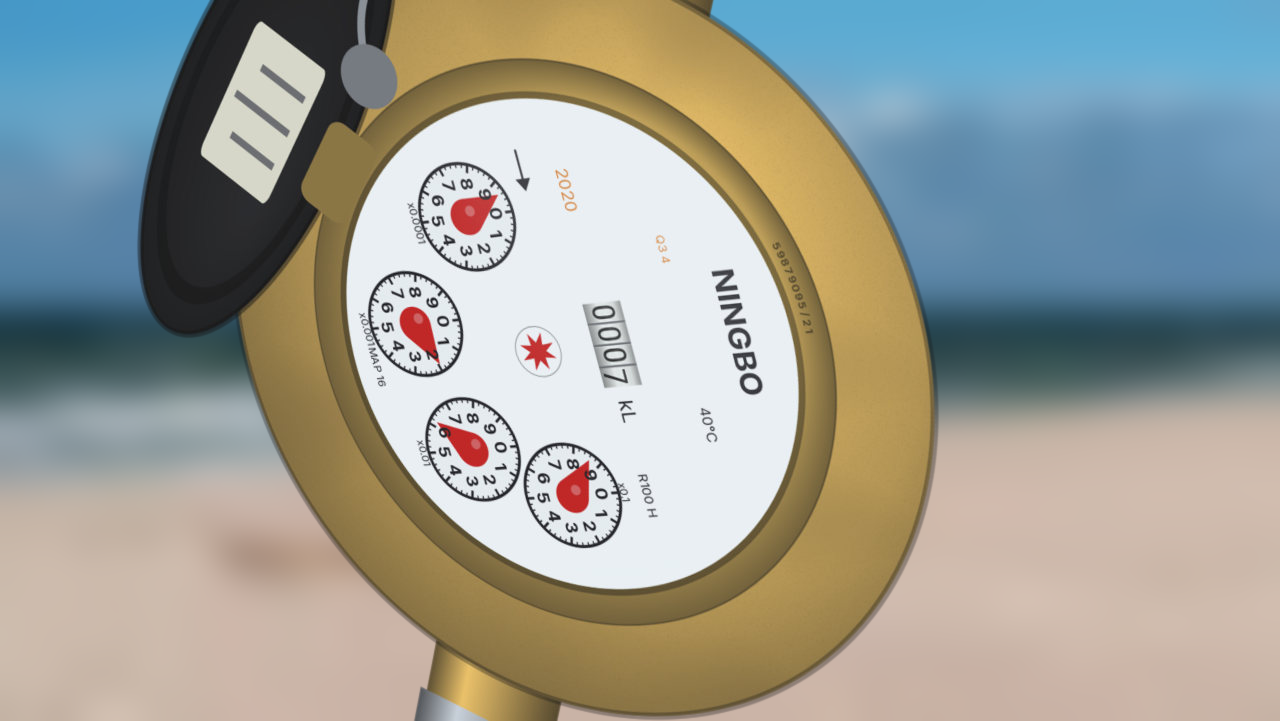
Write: 6.8619 (kL)
